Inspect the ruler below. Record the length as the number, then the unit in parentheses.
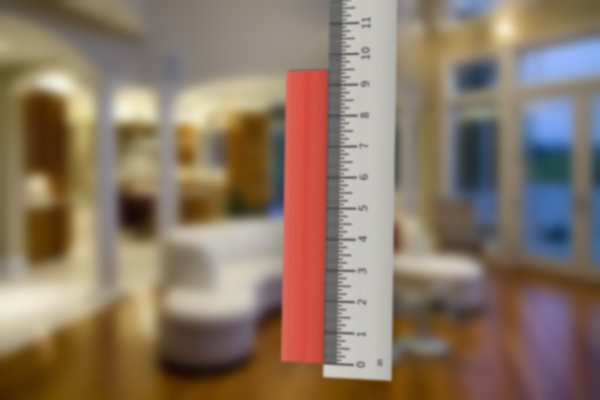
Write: 9.5 (in)
